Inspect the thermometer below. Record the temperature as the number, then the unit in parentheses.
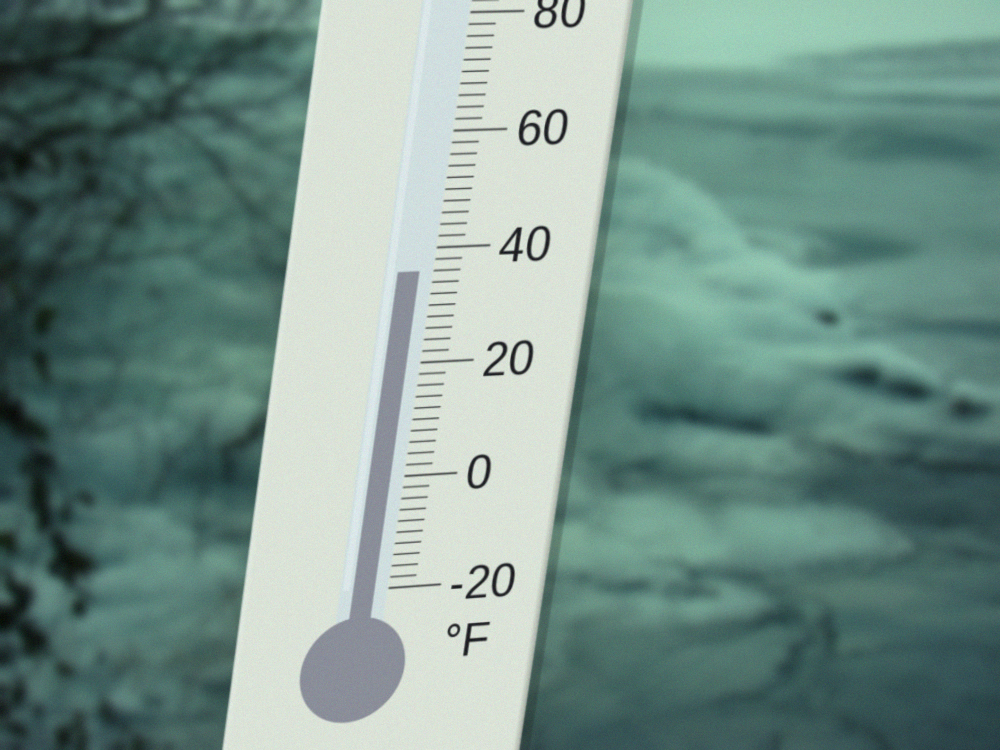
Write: 36 (°F)
